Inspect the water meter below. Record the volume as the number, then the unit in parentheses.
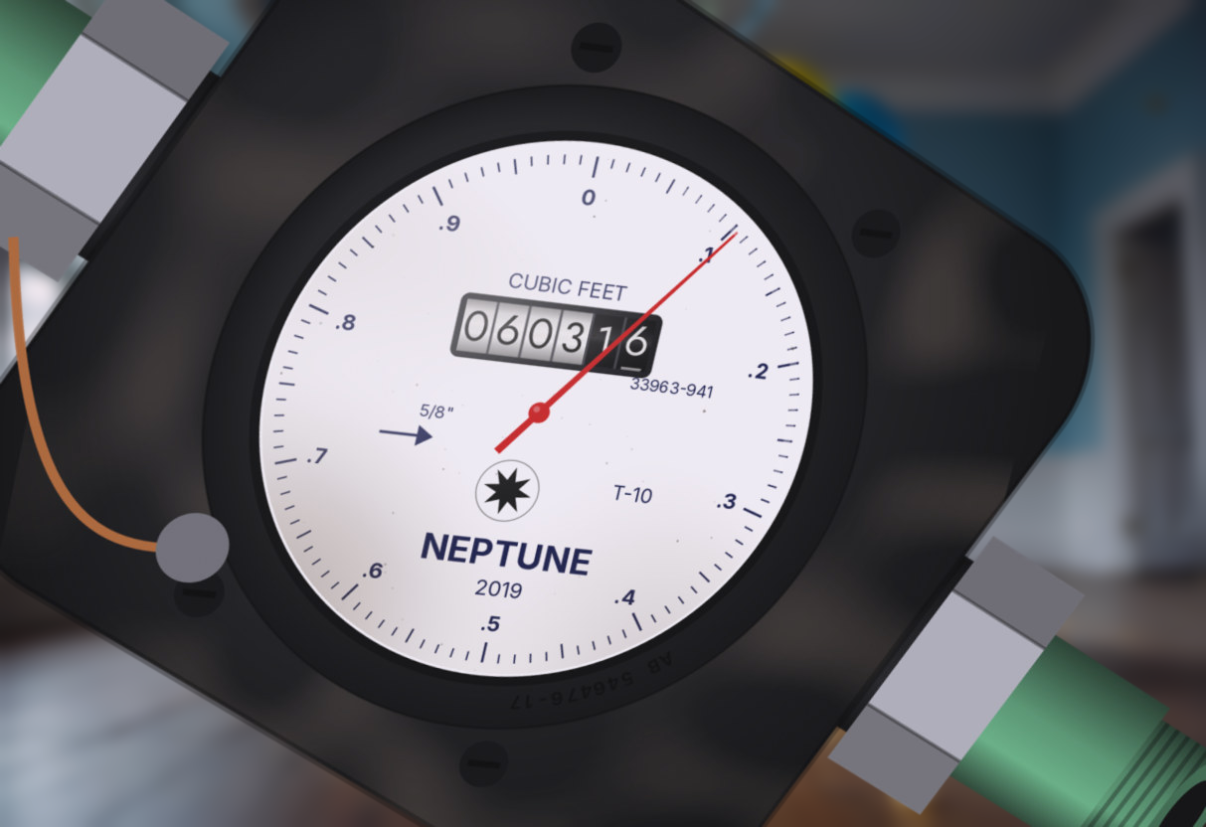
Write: 60316.10 (ft³)
